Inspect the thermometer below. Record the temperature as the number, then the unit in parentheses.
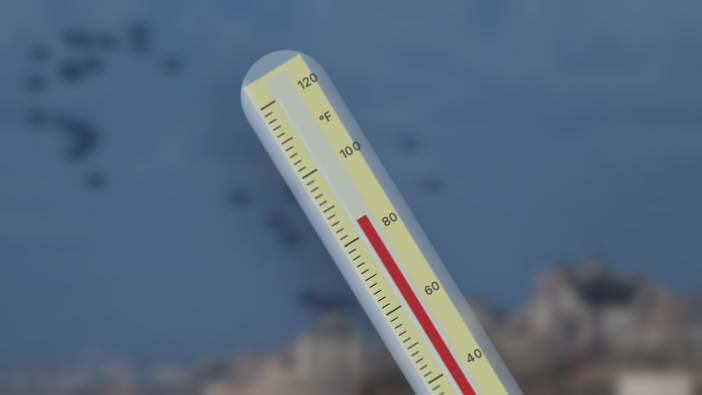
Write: 84 (°F)
